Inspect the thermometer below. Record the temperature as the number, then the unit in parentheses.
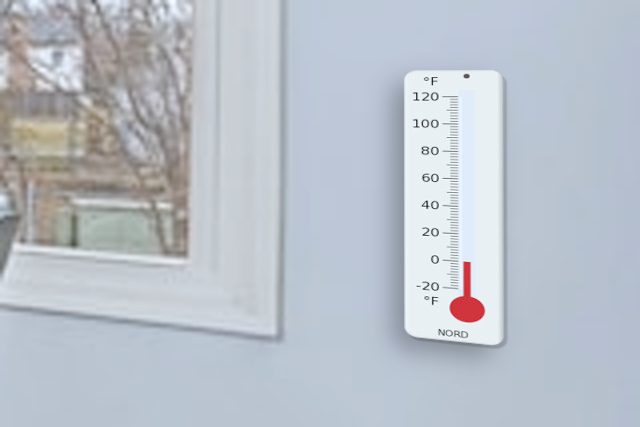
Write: 0 (°F)
